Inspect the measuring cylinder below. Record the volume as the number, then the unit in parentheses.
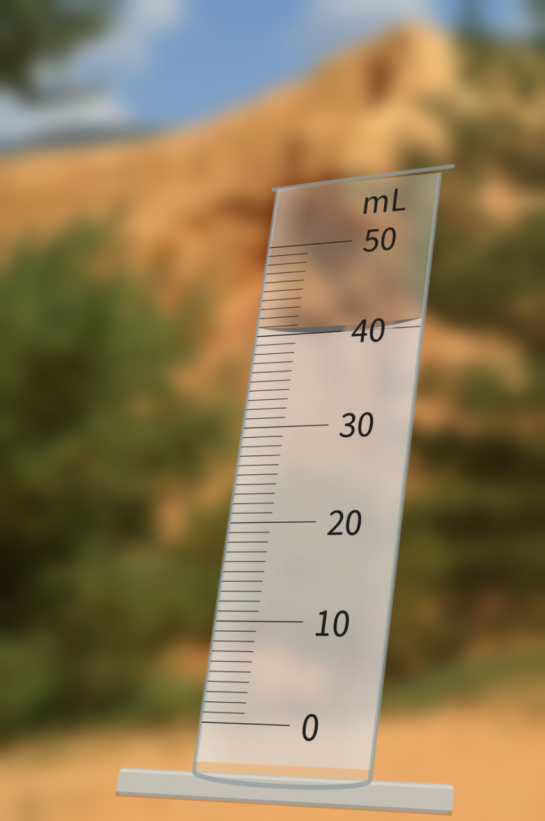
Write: 40 (mL)
